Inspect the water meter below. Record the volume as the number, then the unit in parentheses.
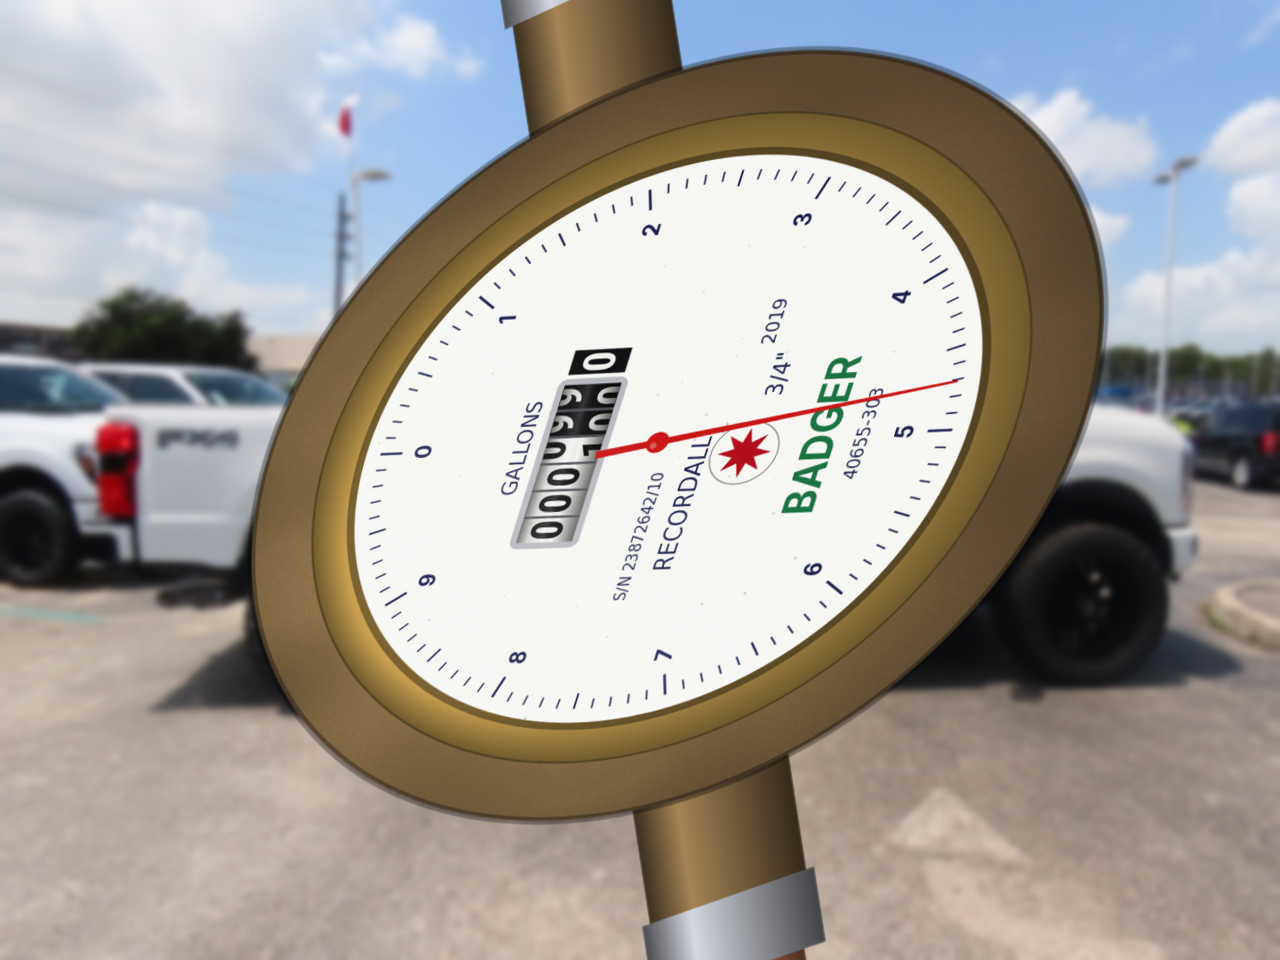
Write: 994.7 (gal)
